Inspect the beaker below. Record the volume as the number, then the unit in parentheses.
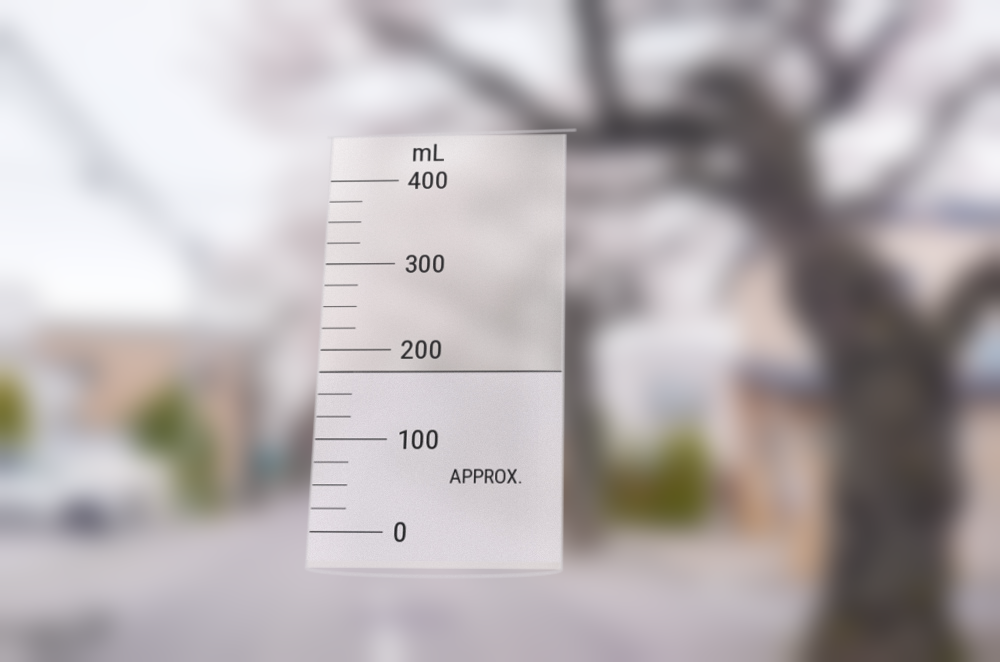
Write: 175 (mL)
